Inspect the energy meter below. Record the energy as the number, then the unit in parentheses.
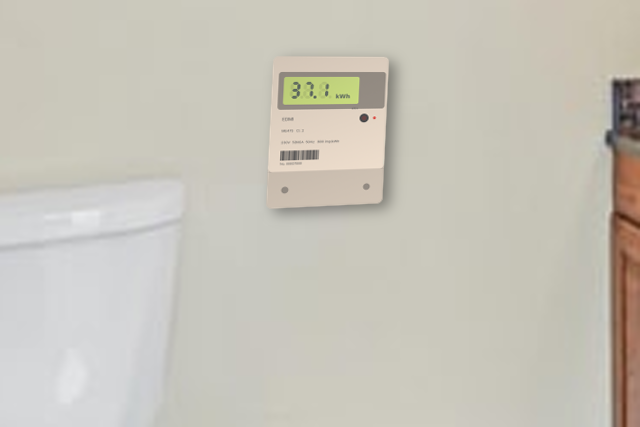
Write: 37.1 (kWh)
